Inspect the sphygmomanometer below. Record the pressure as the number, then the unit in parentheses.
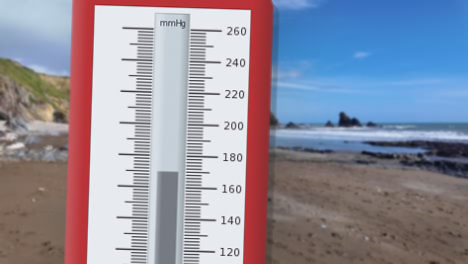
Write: 170 (mmHg)
